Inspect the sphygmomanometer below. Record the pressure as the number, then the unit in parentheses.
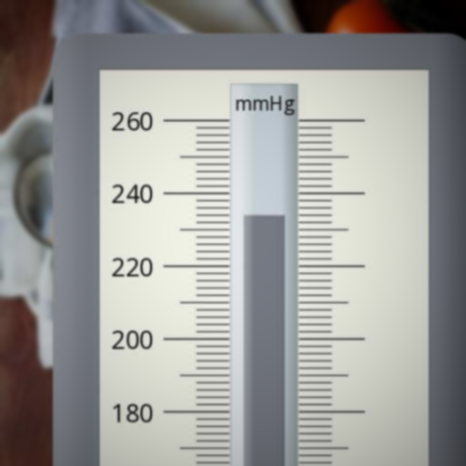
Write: 234 (mmHg)
